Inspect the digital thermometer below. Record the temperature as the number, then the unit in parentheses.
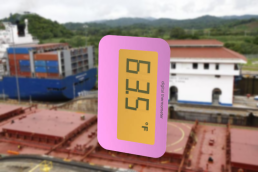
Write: 63.5 (°F)
